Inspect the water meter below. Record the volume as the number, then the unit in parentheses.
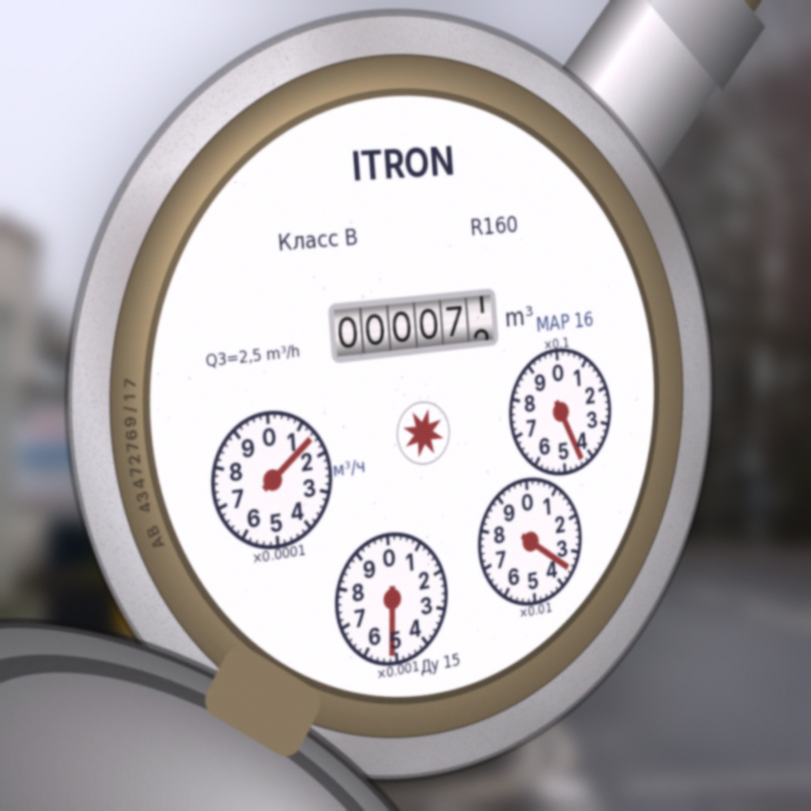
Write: 71.4351 (m³)
